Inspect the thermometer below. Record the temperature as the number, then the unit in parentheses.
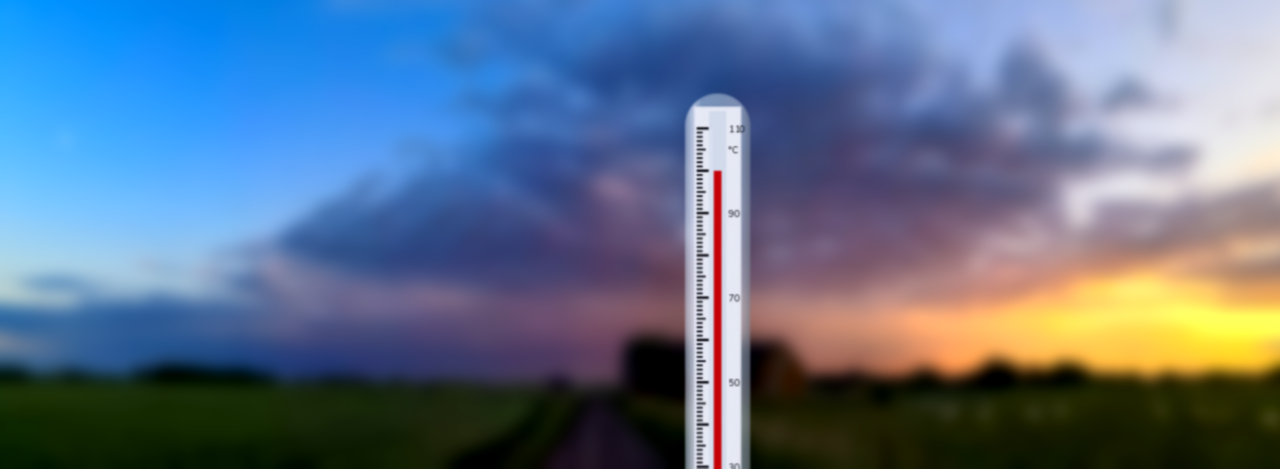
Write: 100 (°C)
